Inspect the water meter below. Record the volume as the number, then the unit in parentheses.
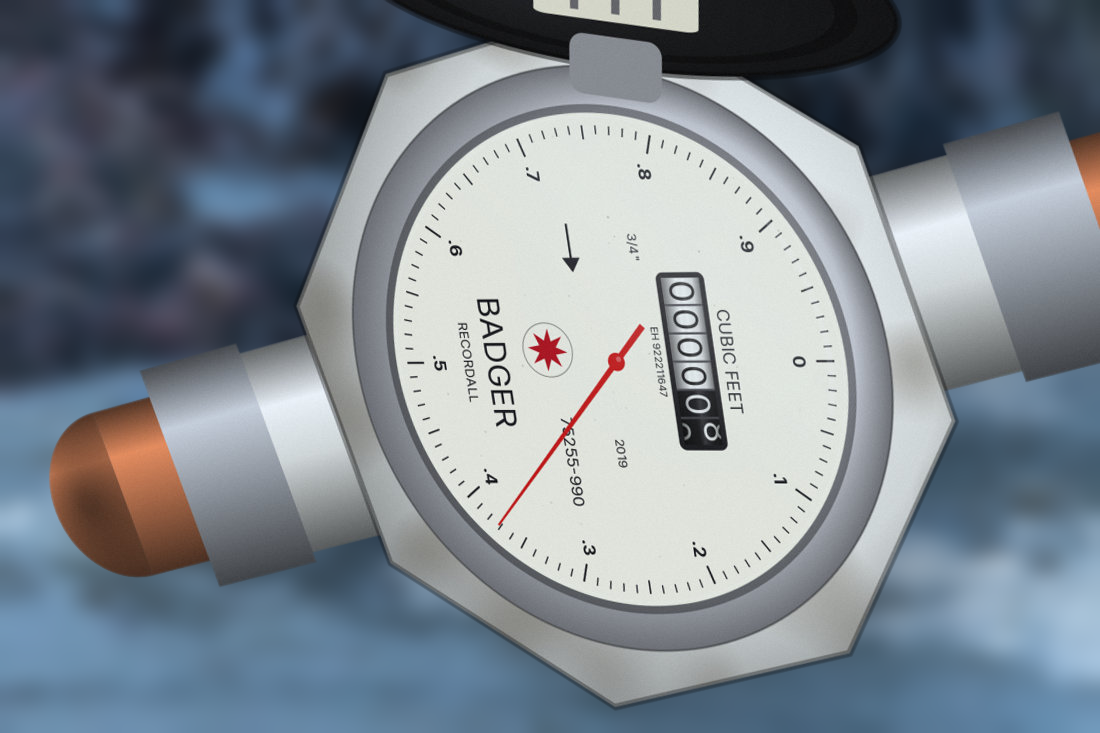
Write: 8.37 (ft³)
